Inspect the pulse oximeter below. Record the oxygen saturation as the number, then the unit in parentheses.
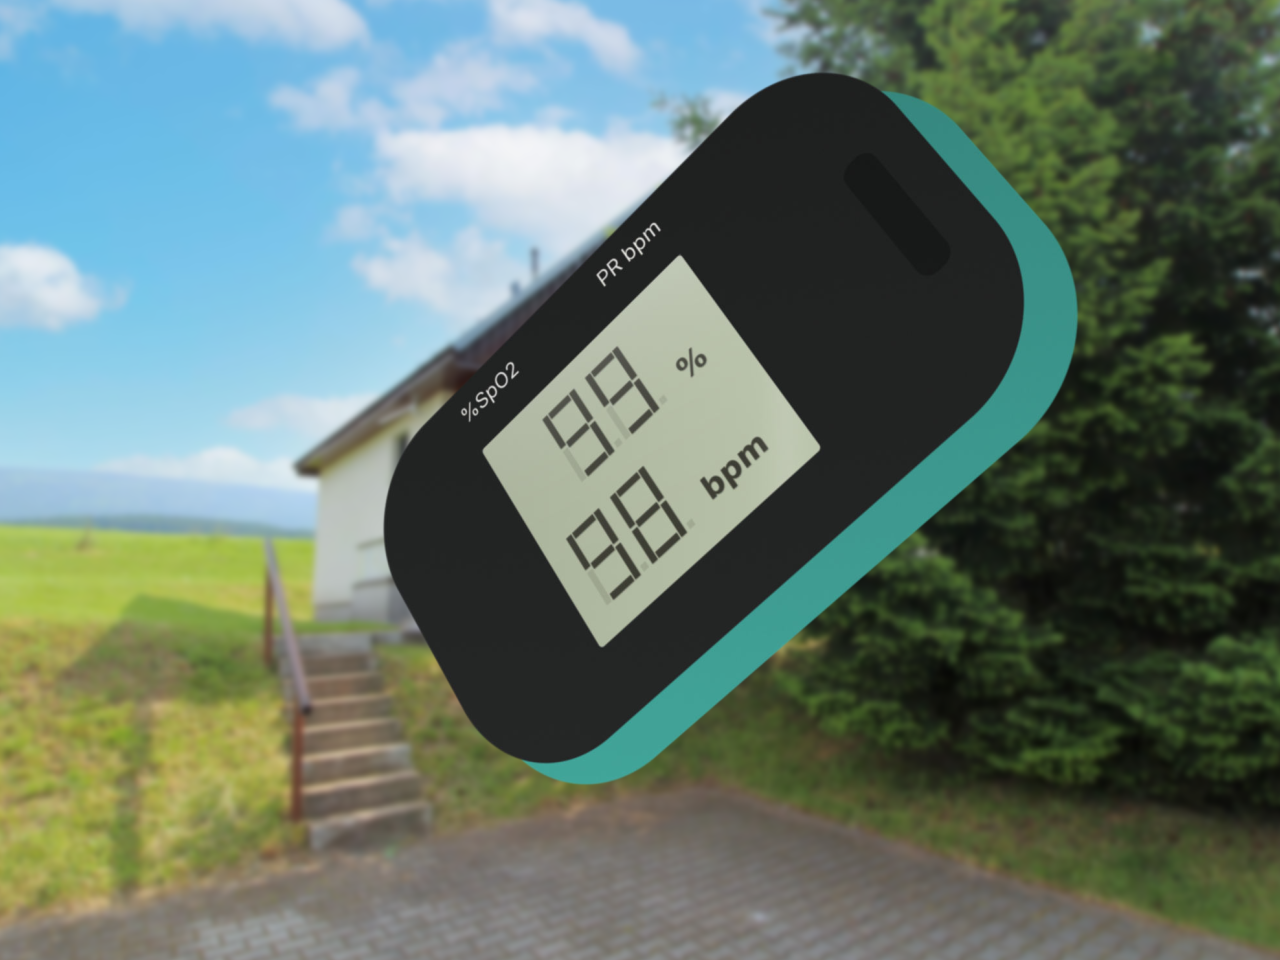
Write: 99 (%)
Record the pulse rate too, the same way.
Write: 98 (bpm)
